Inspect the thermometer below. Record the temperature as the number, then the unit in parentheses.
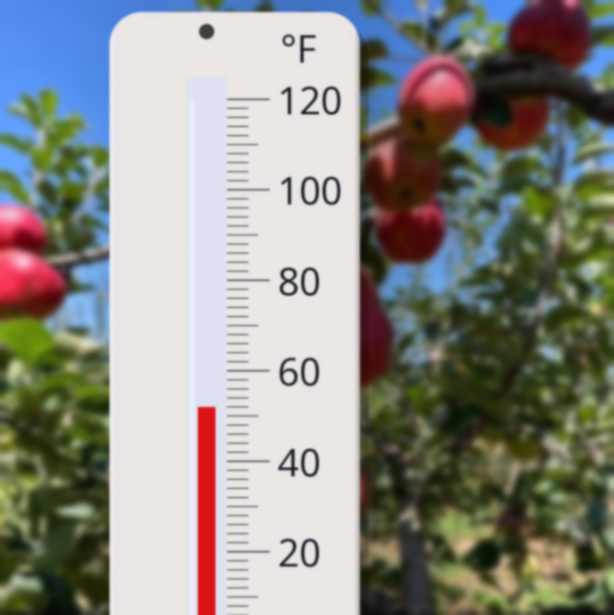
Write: 52 (°F)
